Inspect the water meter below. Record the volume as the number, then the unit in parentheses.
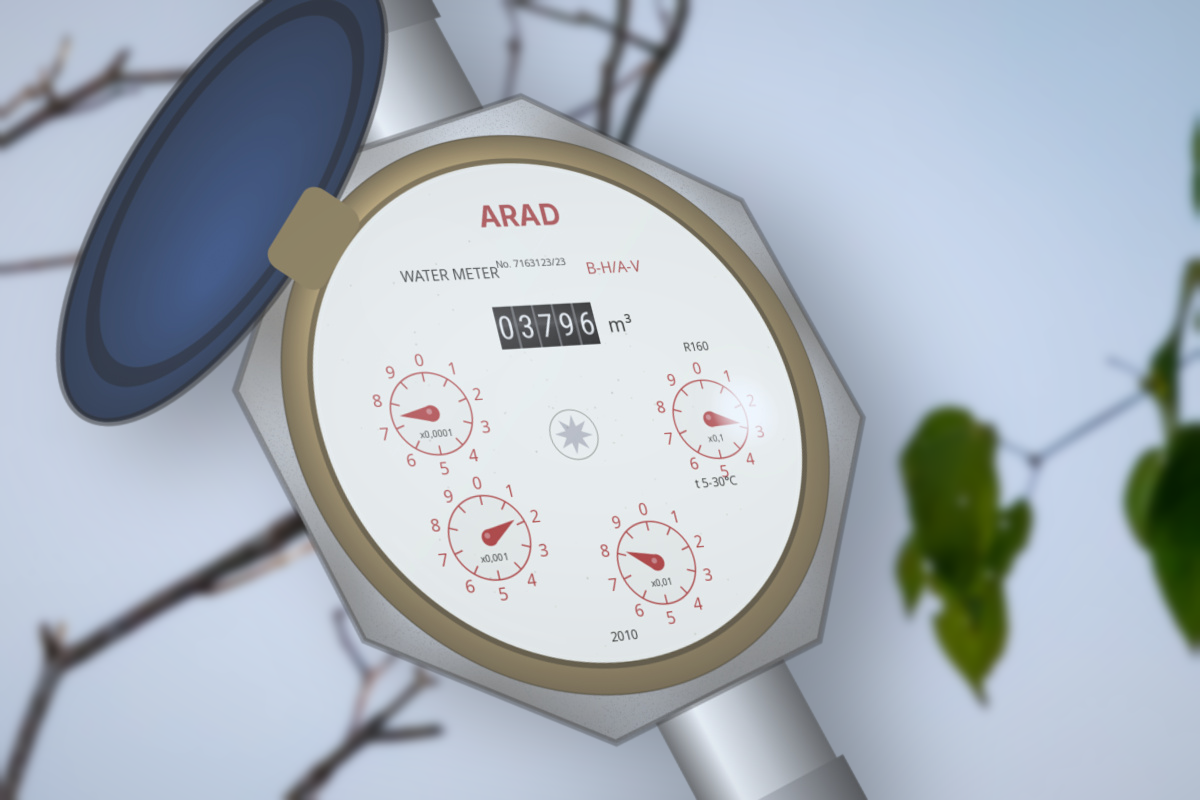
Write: 3796.2817 (m³)
